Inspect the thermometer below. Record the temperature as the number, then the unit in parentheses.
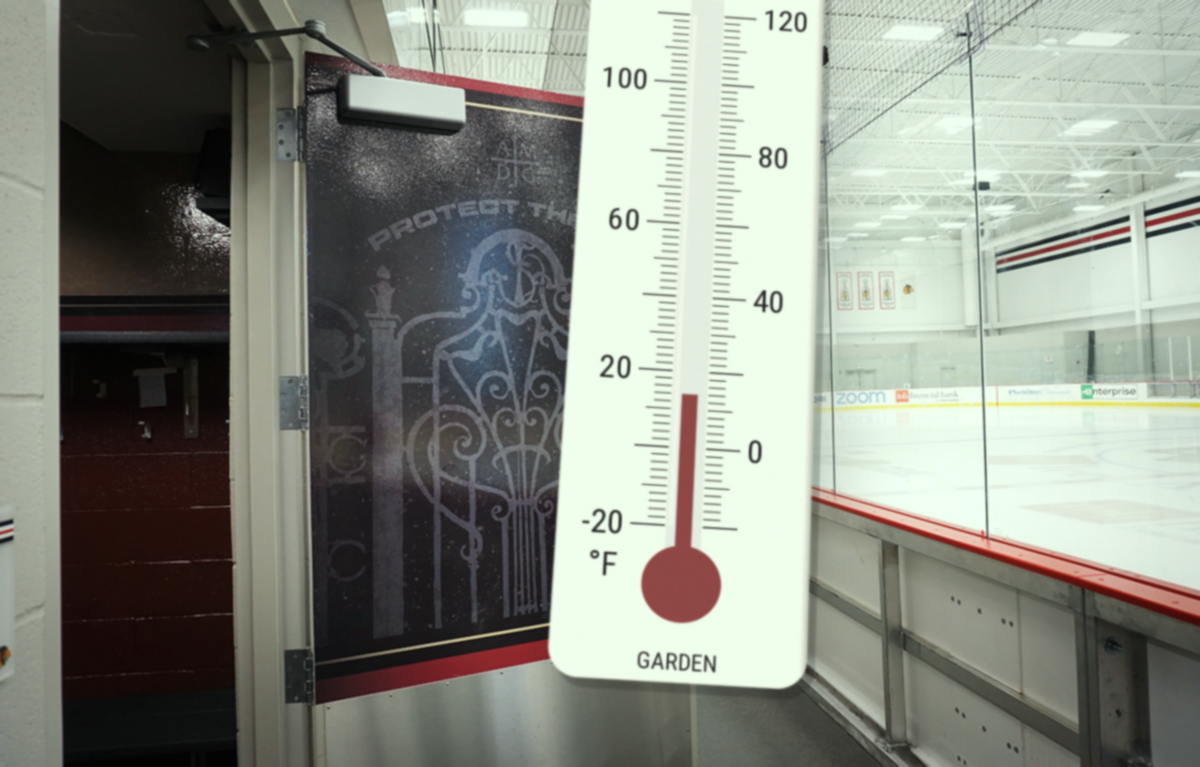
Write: 14 (°F)
